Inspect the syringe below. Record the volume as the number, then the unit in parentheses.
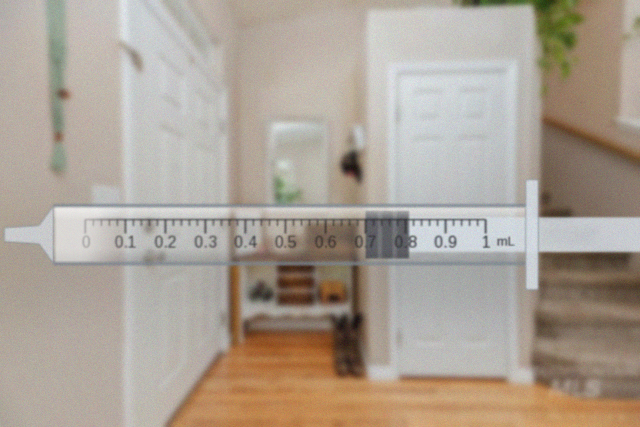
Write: 0.7 (mL)
